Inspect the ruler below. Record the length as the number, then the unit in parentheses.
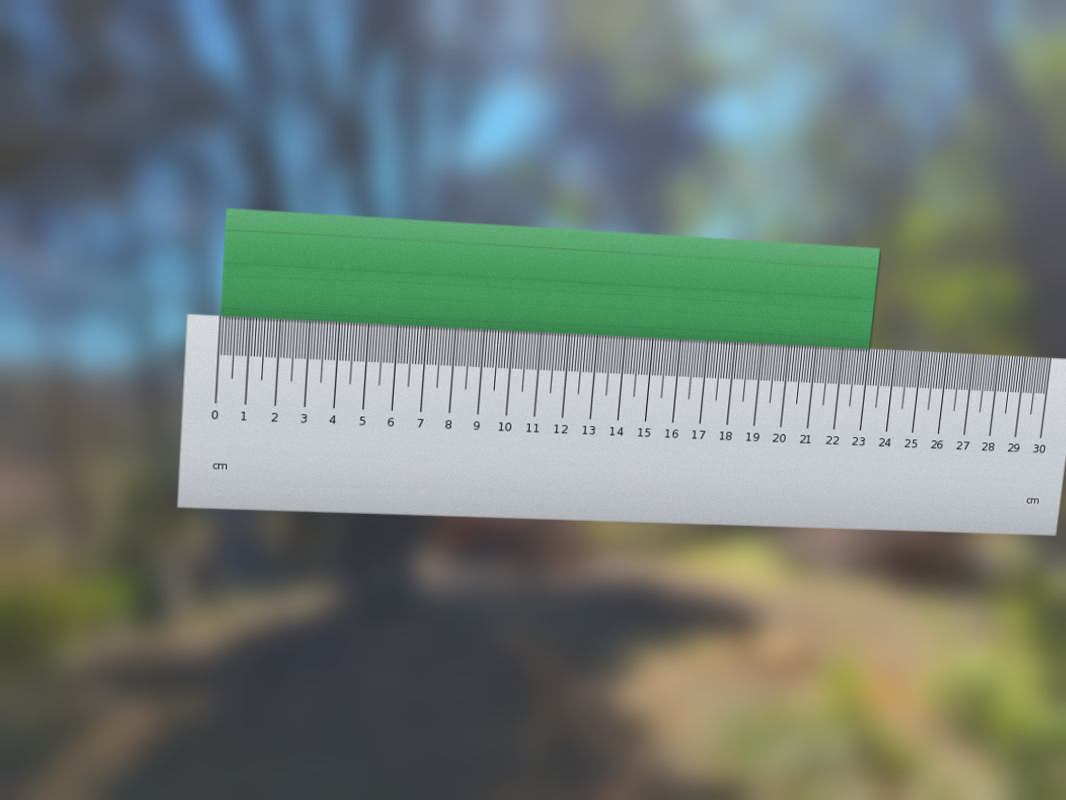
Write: 23 (cm)
